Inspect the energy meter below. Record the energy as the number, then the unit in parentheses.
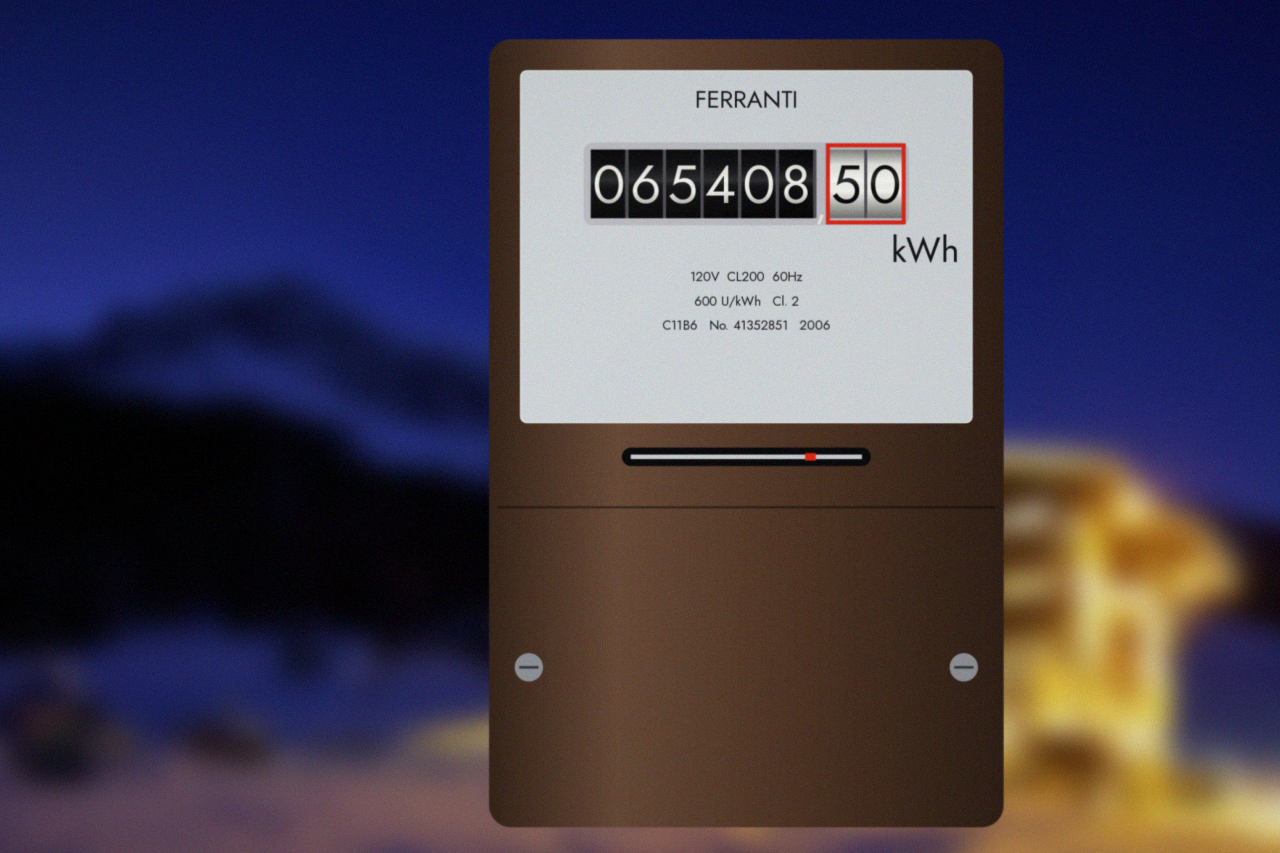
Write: 65408.50 (kWh)
